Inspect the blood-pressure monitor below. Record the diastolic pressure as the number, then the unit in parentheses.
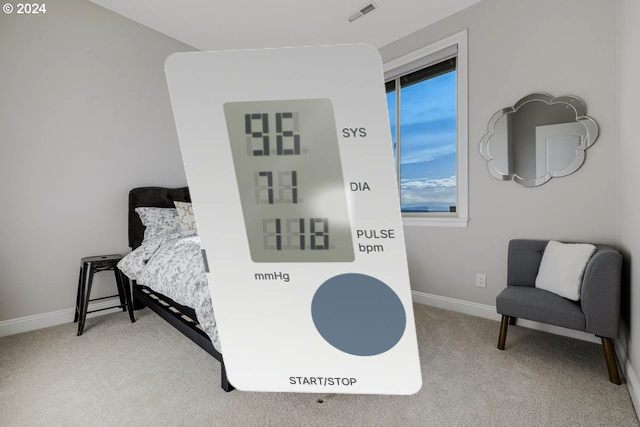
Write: 71 (mmHg)
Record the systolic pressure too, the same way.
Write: 96 (mmHg)
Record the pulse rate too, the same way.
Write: 118 (bpm)
